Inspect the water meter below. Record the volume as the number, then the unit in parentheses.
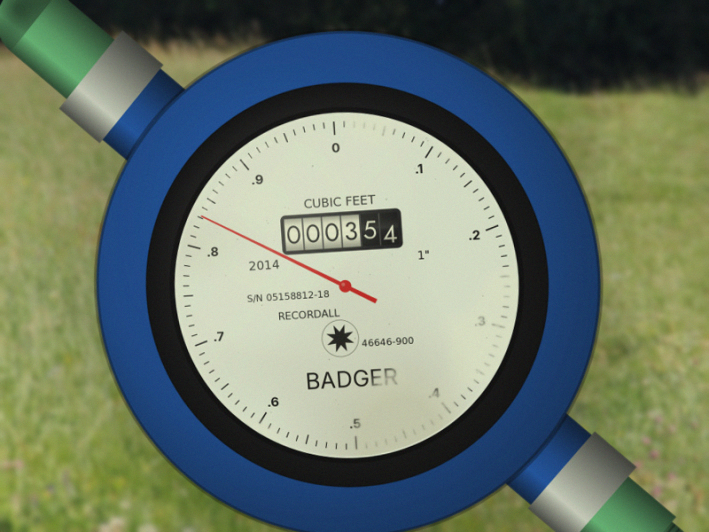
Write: 353.83 (ft³)
